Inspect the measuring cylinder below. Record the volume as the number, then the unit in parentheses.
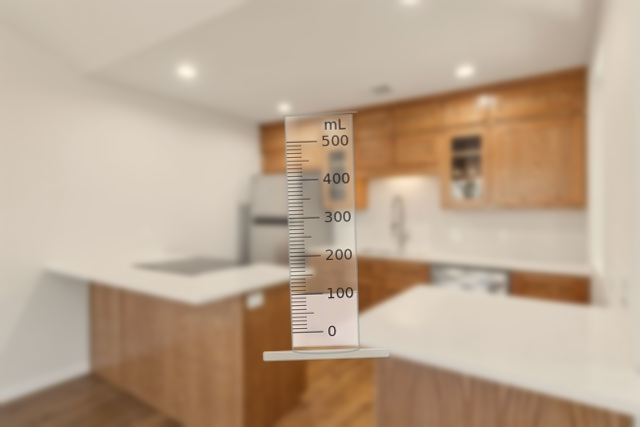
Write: 100 (mL)
